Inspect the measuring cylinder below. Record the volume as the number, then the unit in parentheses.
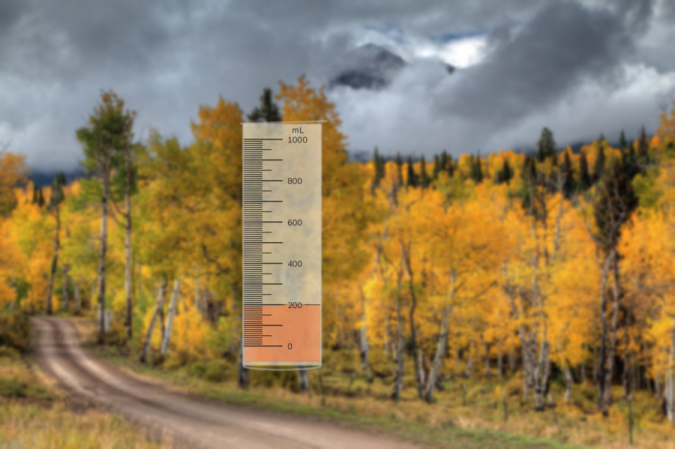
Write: 200 (mL)
